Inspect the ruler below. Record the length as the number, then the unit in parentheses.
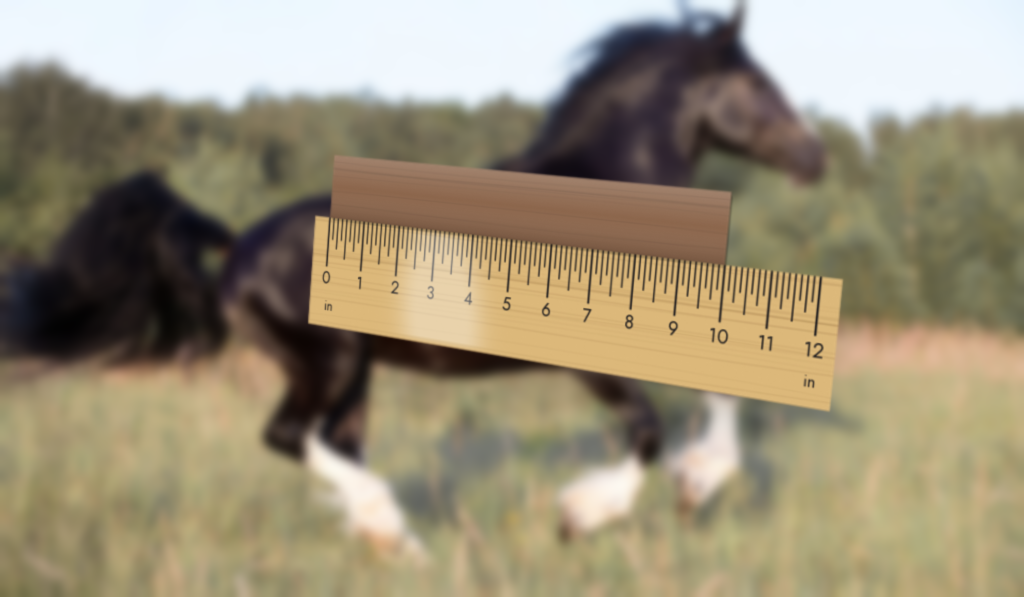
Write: 10 (in)
